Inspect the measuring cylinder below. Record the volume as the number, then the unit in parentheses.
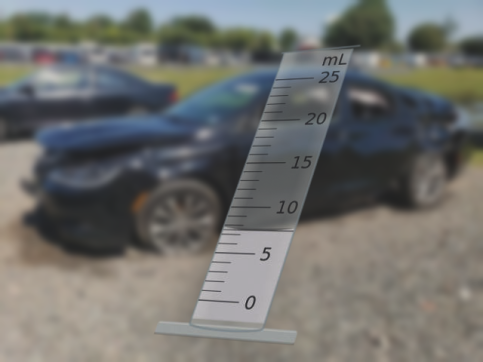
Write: 7.5 (mL)
